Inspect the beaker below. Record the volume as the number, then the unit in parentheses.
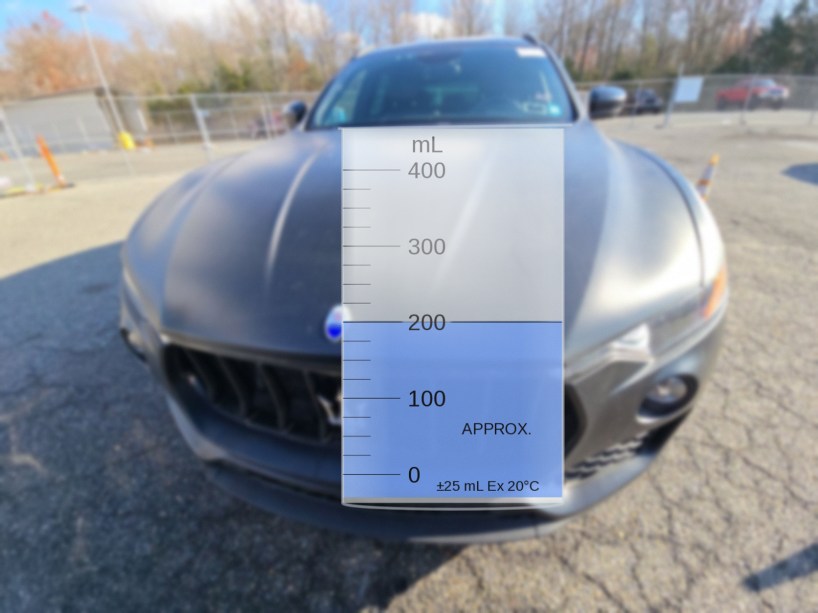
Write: 200 (mL)
